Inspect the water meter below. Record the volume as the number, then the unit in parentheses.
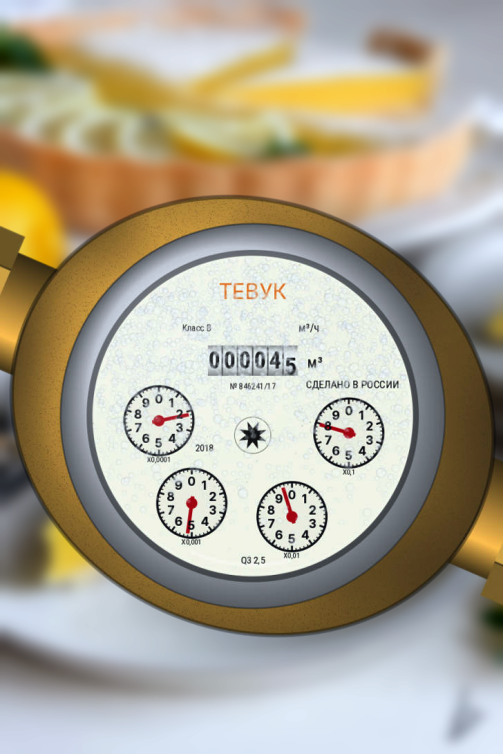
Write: 44.7952 (m³)
